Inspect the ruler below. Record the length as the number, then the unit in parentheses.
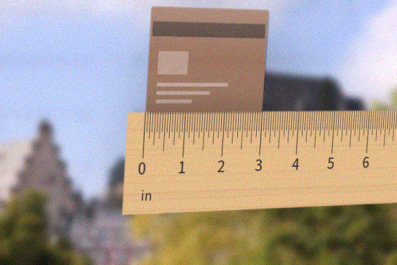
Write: 3 (in)
